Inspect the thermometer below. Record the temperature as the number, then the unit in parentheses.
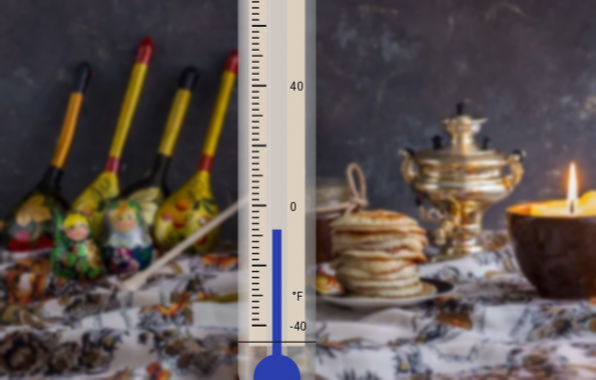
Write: -8 (°F)
